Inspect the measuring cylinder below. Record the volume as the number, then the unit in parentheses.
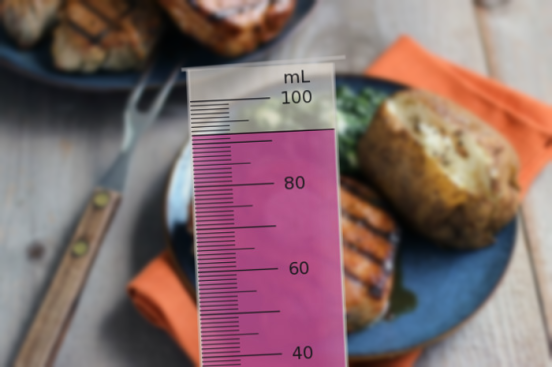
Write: 92 (mL)
